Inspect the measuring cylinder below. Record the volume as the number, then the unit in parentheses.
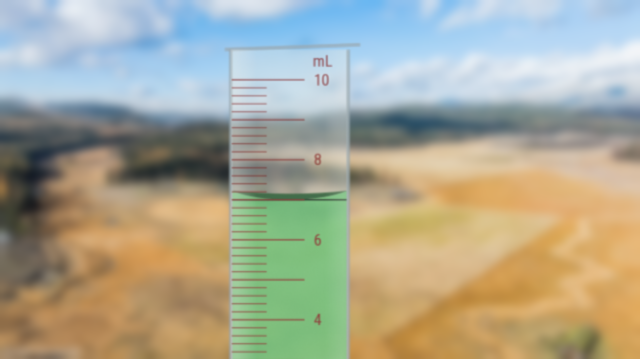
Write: 7 (mL)
